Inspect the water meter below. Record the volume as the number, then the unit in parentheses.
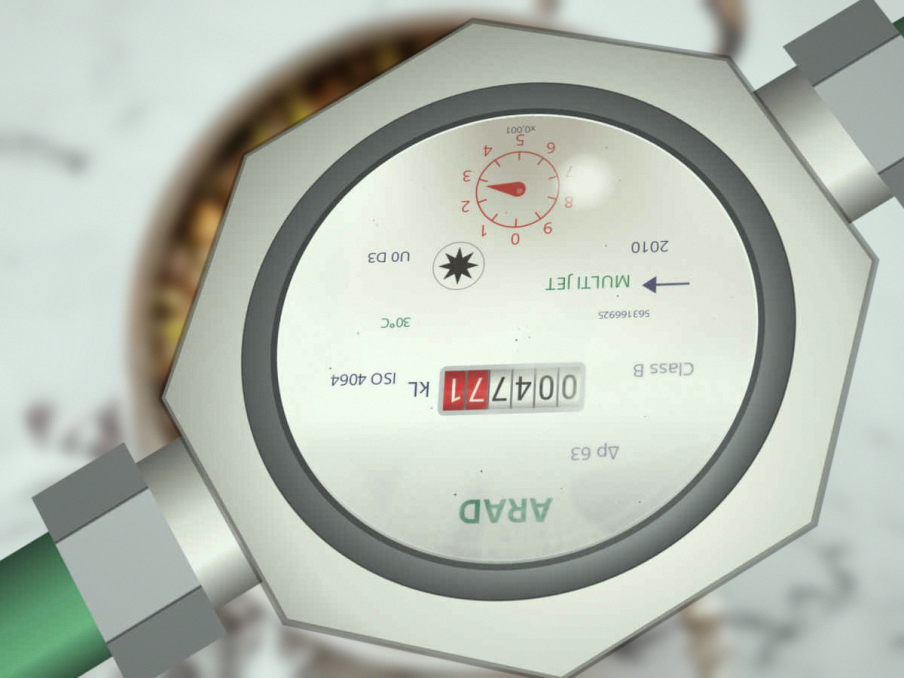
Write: 47.712 (kL)
